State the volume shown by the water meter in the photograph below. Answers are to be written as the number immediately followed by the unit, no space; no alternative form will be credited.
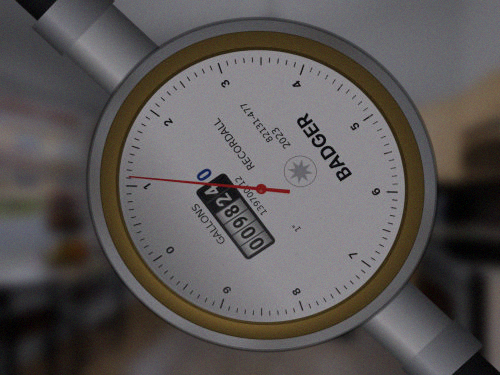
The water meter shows 98241.1gal
